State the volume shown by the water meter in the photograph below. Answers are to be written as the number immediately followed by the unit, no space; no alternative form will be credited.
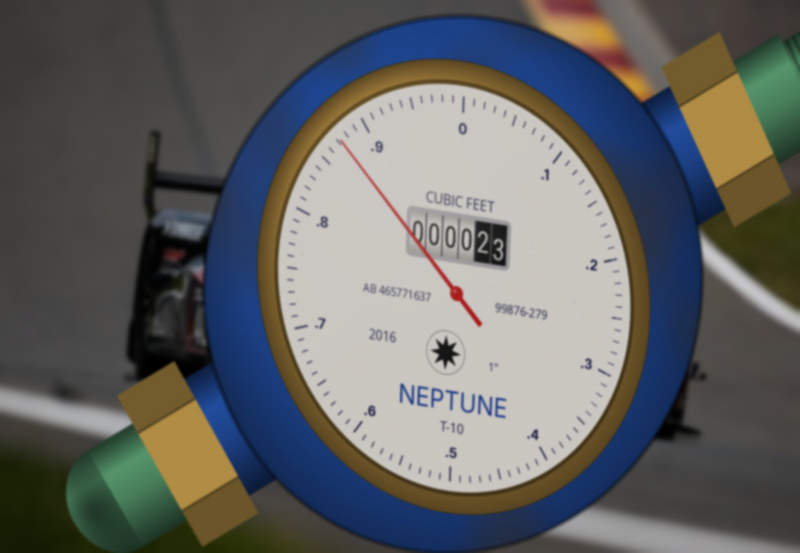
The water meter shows 22.87ft³
